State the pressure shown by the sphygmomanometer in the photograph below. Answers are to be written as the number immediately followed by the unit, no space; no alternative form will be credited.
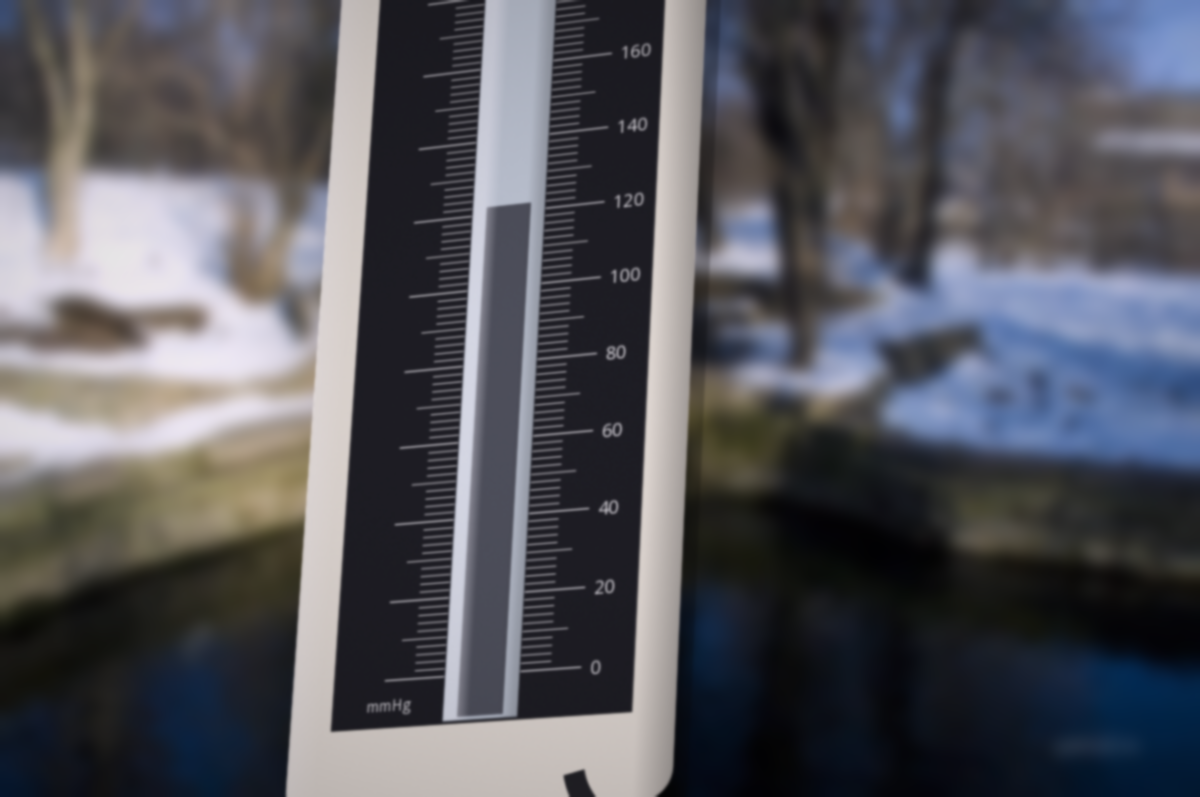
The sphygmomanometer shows 122mmHg
